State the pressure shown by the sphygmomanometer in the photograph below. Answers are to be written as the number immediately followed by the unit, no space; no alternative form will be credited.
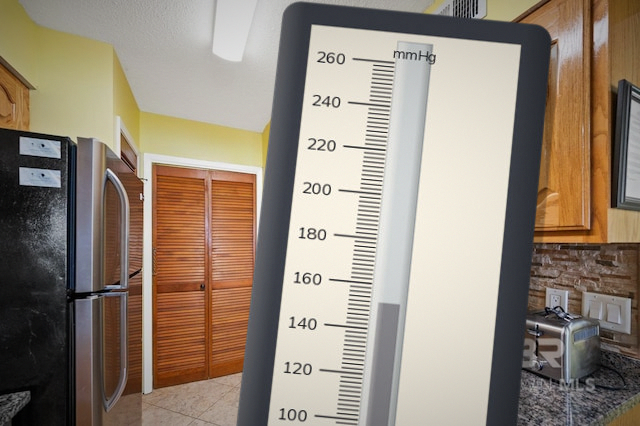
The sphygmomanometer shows 152mmHg
